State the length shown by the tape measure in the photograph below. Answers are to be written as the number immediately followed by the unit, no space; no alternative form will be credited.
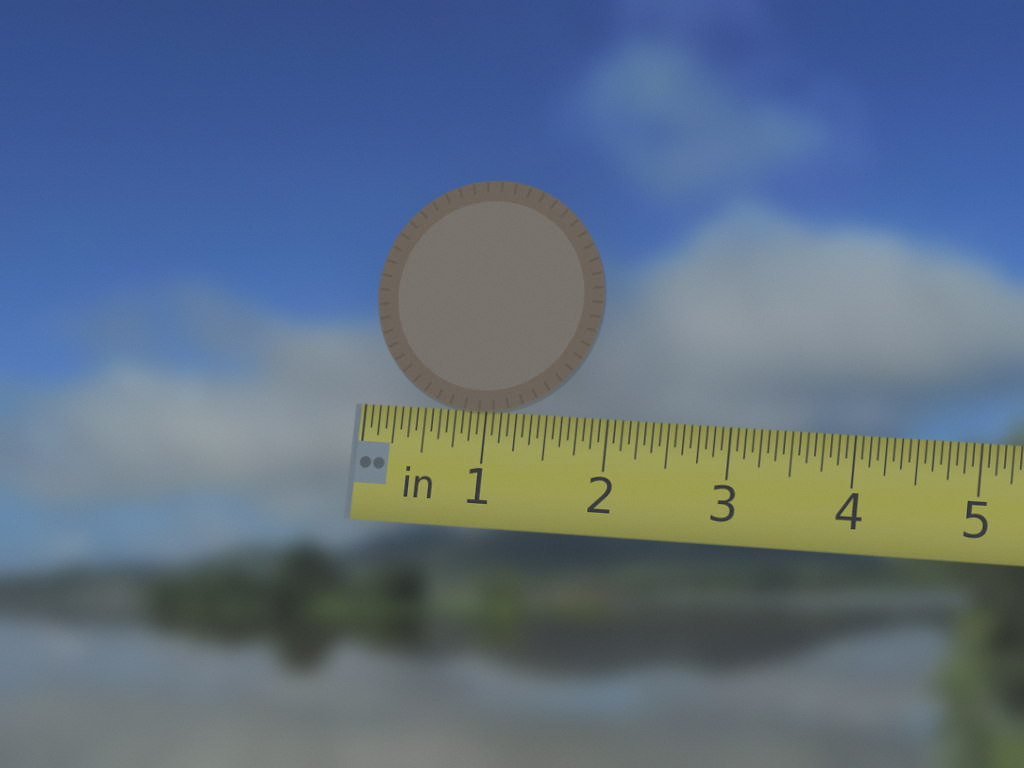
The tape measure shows 1.875in
